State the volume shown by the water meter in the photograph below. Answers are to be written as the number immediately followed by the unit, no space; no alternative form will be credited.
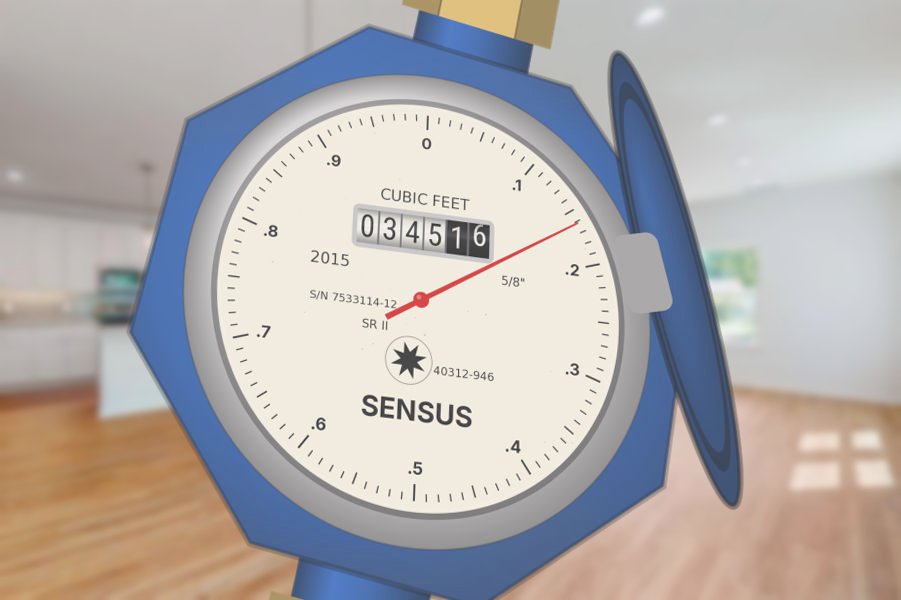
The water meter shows 34516.16ft³
